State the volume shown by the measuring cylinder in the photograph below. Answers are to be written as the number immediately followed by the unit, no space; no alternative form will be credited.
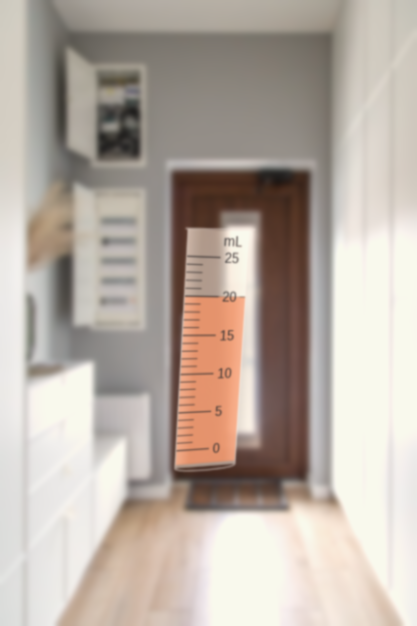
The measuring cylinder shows 20mL
